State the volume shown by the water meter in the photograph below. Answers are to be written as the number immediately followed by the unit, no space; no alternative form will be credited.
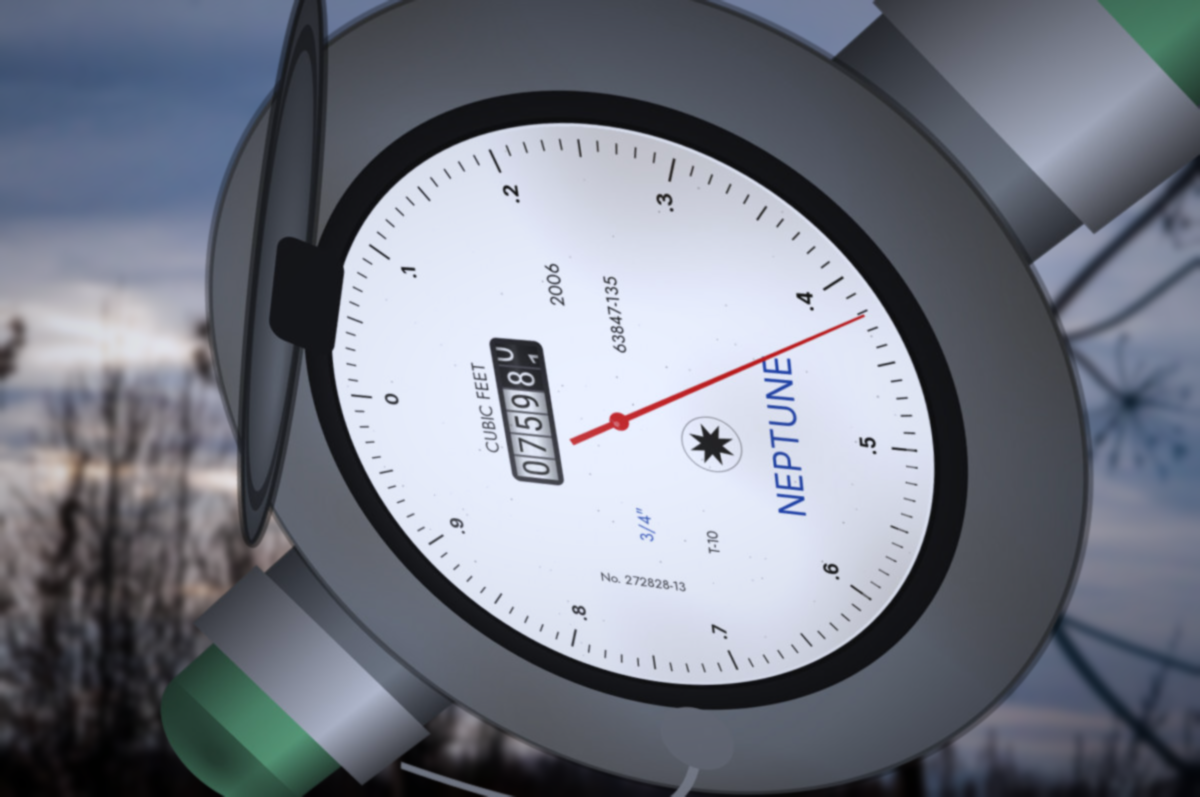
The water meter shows 75980.42ft³
